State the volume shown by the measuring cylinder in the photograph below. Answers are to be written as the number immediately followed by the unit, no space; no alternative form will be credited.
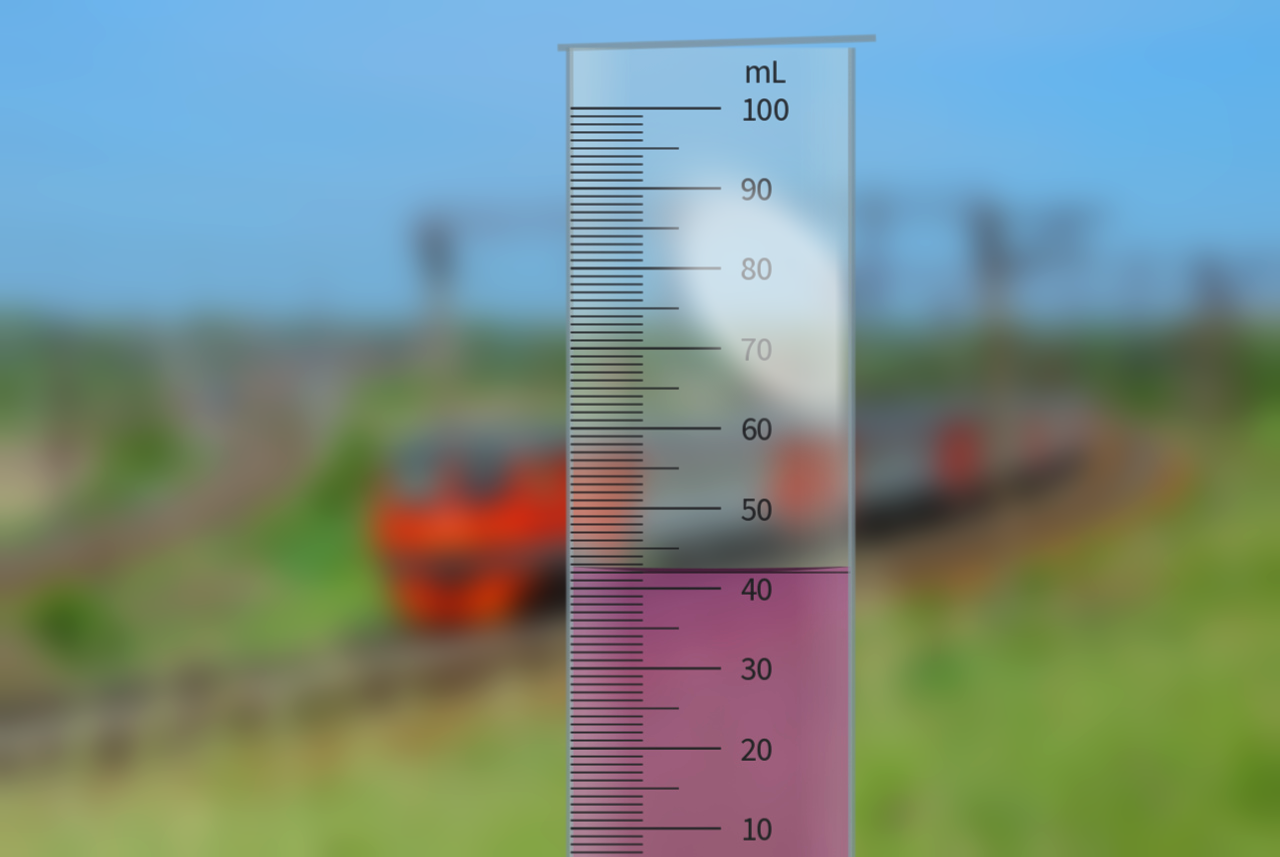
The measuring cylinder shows 42mL
